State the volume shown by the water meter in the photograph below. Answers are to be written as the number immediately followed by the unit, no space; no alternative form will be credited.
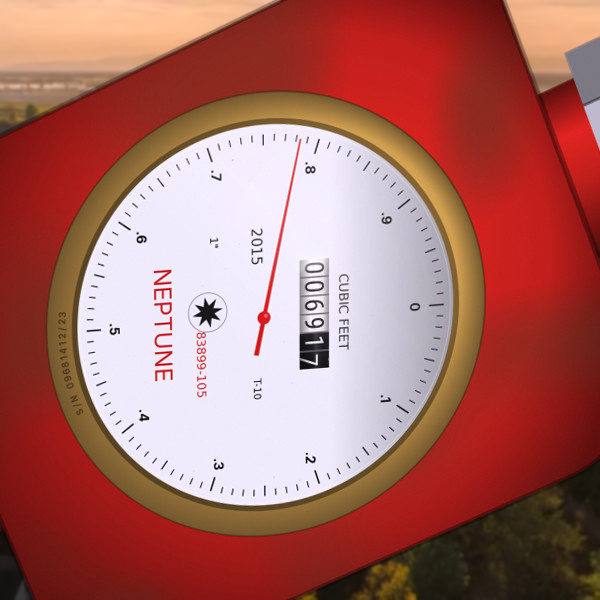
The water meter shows 6916.78ft³
